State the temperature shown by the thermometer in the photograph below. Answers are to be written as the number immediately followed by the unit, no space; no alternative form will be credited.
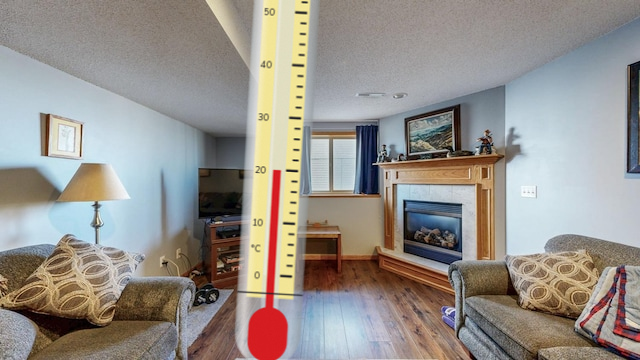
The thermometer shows 20°C
